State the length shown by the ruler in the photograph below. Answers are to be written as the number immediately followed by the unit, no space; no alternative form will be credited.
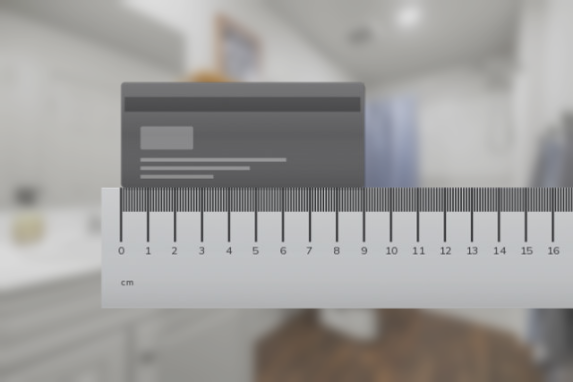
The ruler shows 9cm
